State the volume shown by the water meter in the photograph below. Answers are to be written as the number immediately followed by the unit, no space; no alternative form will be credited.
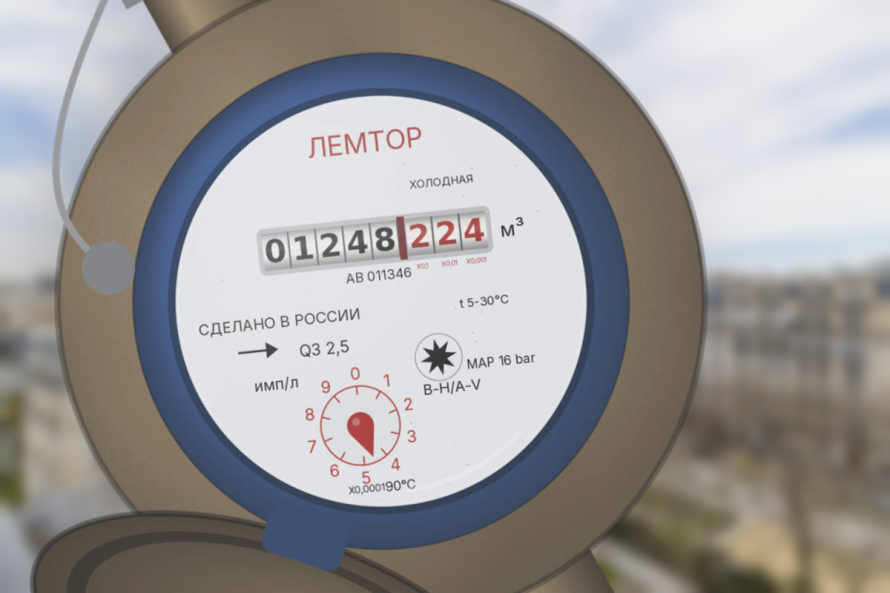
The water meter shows 1248.2244m³
